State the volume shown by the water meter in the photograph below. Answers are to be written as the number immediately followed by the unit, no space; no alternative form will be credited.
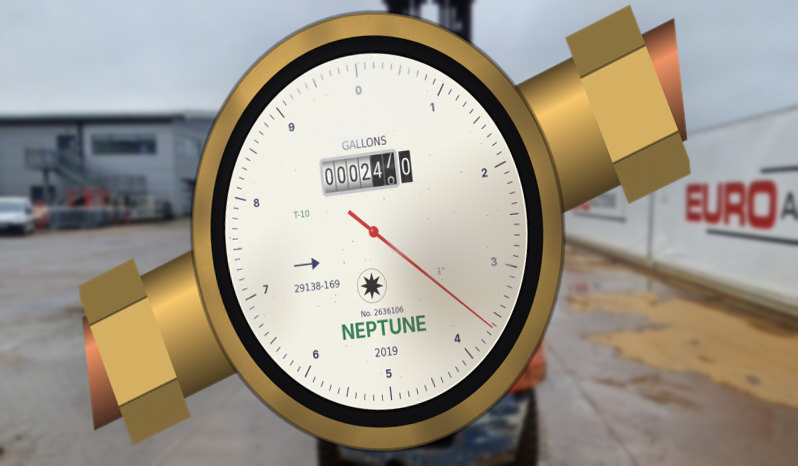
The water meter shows 2473.6gal
